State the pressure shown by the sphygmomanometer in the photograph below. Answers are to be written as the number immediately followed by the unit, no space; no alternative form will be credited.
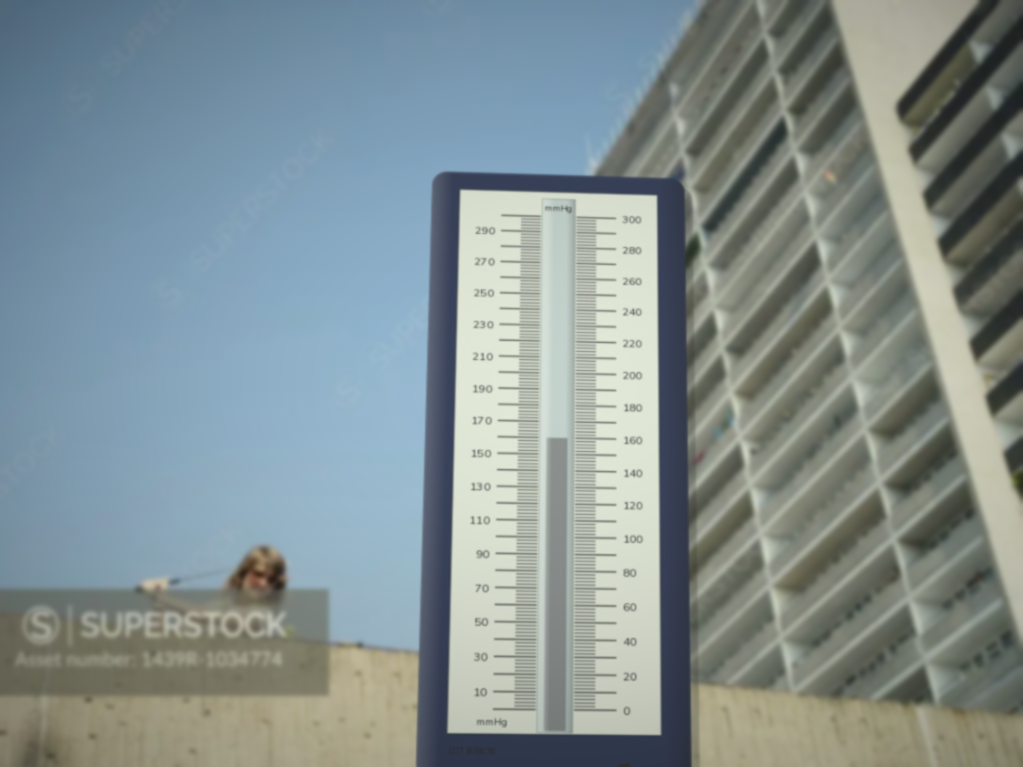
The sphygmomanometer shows 160mmHg
